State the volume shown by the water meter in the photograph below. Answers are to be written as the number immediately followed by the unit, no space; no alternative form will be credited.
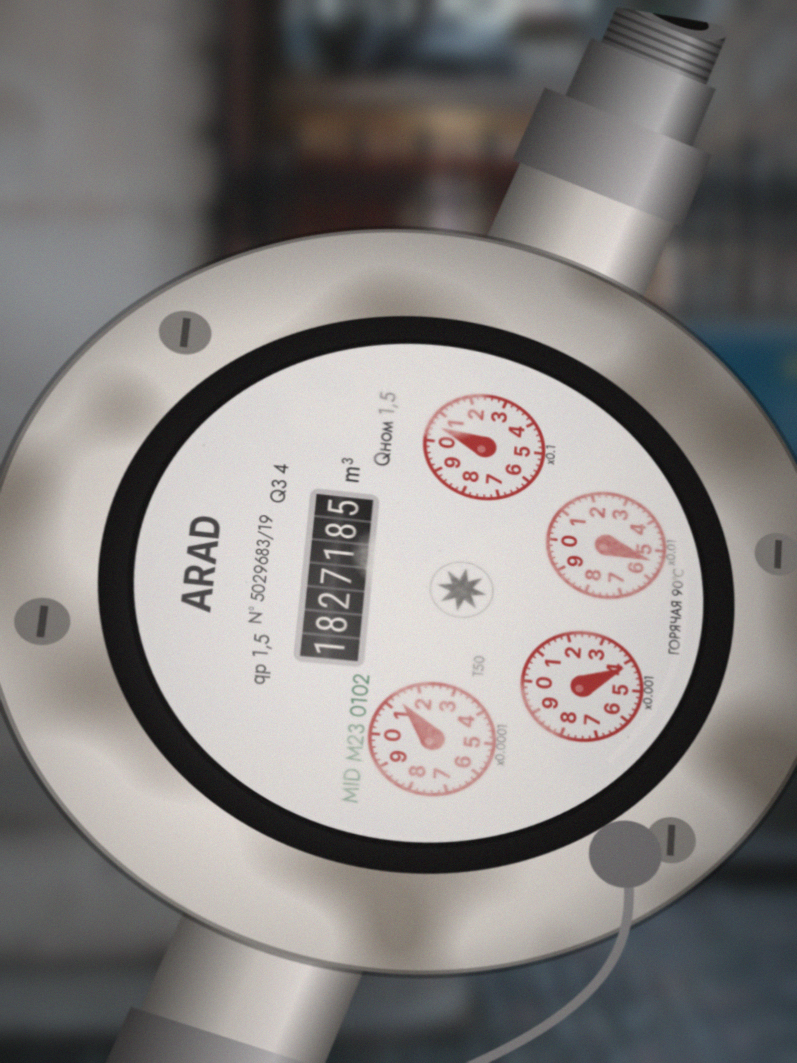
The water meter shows 1827185.0541m³
